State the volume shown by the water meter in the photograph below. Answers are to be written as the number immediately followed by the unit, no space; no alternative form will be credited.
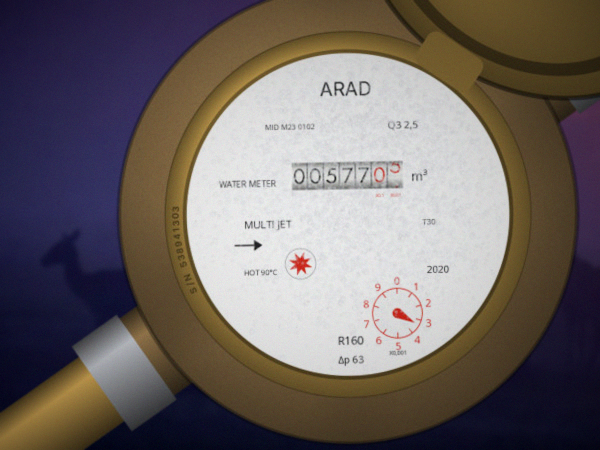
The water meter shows 577.053m³
